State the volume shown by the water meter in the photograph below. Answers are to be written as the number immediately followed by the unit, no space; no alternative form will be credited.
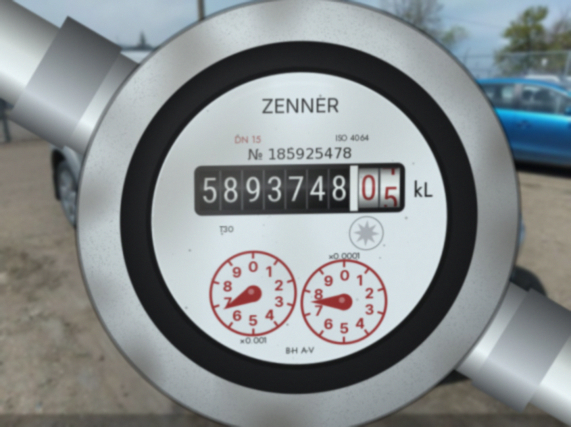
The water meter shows 5893748.0467kL
